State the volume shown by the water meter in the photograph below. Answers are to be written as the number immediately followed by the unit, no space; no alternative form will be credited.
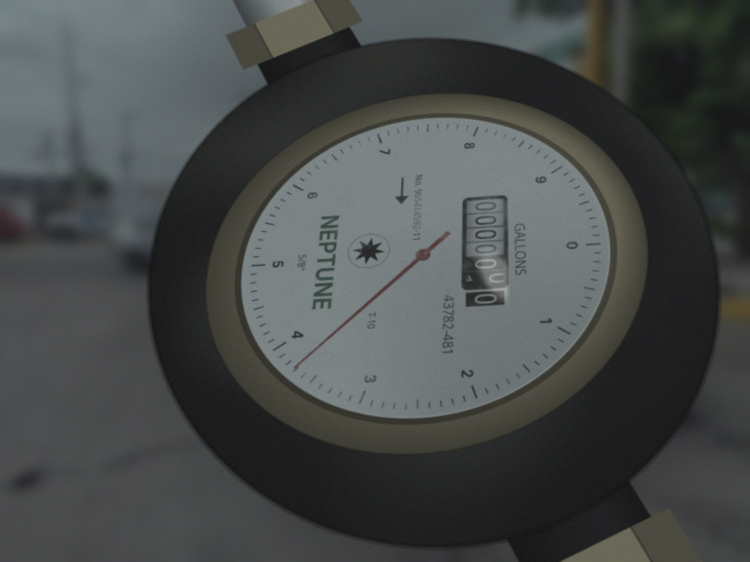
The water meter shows 3.7gal
